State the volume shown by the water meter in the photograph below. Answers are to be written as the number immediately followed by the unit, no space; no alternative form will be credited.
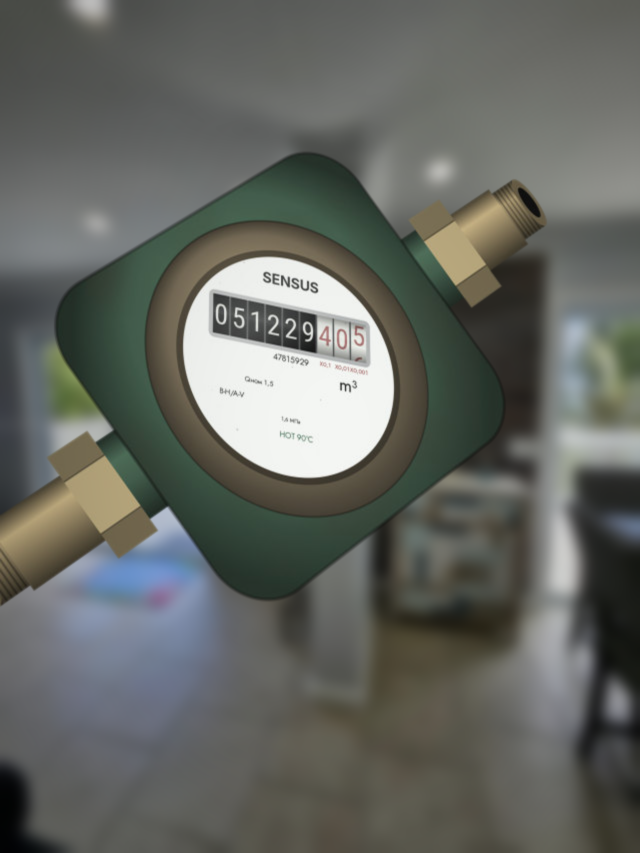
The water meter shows 51229.405m³
